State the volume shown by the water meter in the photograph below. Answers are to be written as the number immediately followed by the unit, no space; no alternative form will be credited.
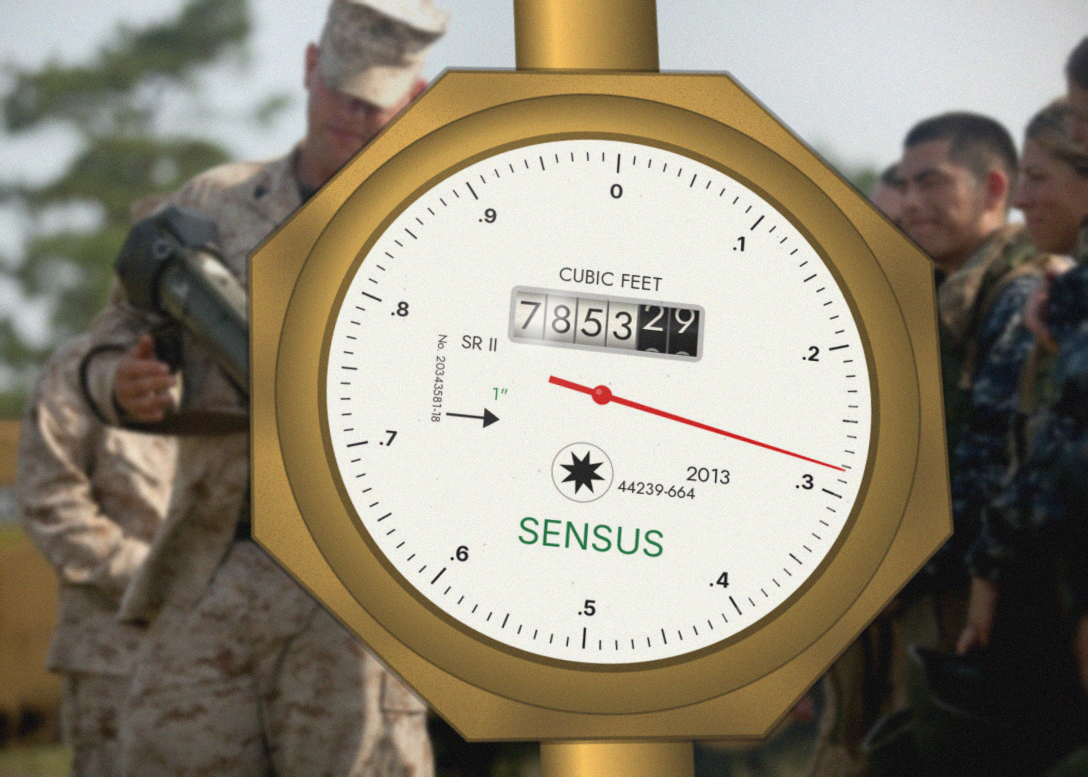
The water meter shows 785329.28ft³
